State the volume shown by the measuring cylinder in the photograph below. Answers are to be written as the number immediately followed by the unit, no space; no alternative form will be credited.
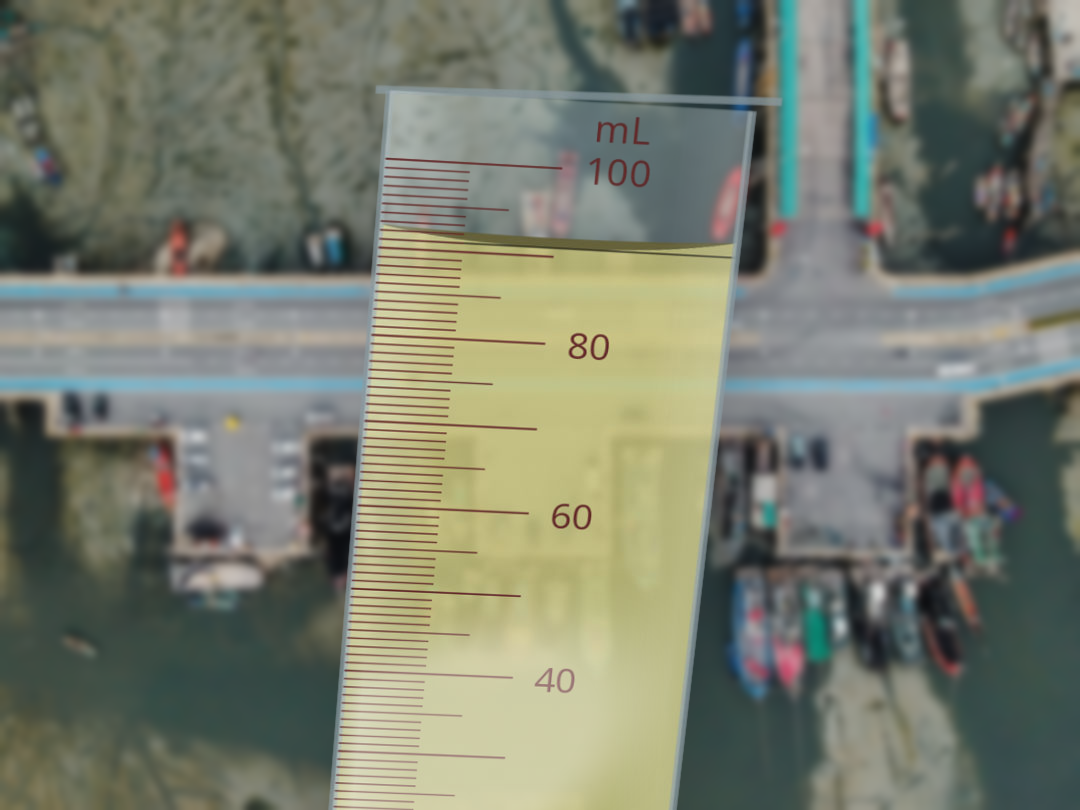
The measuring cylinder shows 91mL
